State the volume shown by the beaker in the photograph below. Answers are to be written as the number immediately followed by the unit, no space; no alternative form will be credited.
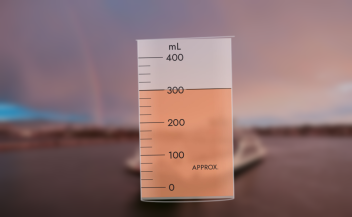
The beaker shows 300mL
